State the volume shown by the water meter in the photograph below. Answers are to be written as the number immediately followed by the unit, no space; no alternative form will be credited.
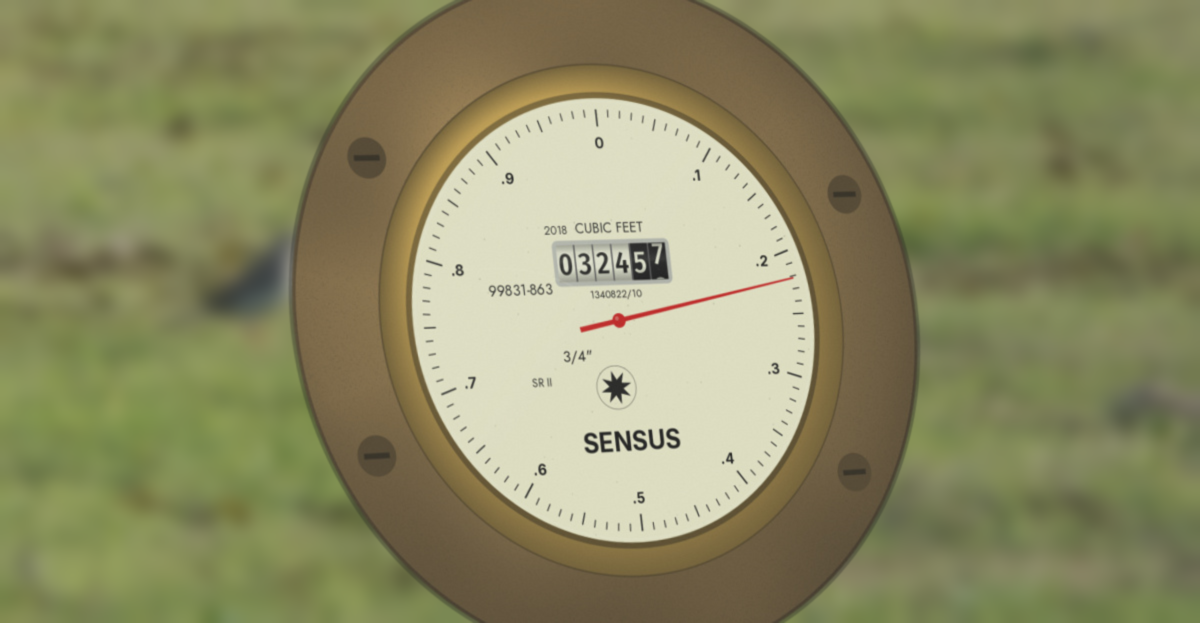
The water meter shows 32457.22ft³
